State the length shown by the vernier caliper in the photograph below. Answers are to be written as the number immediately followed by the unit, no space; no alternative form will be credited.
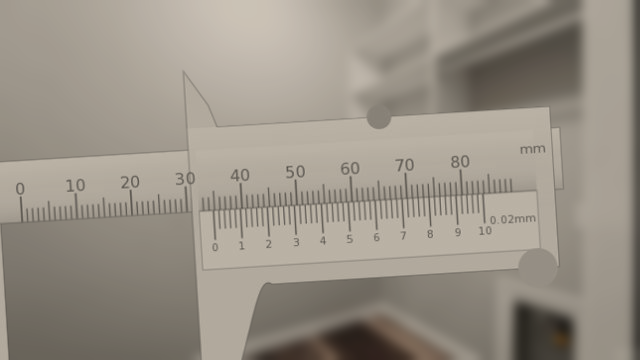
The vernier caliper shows 34.8mm
